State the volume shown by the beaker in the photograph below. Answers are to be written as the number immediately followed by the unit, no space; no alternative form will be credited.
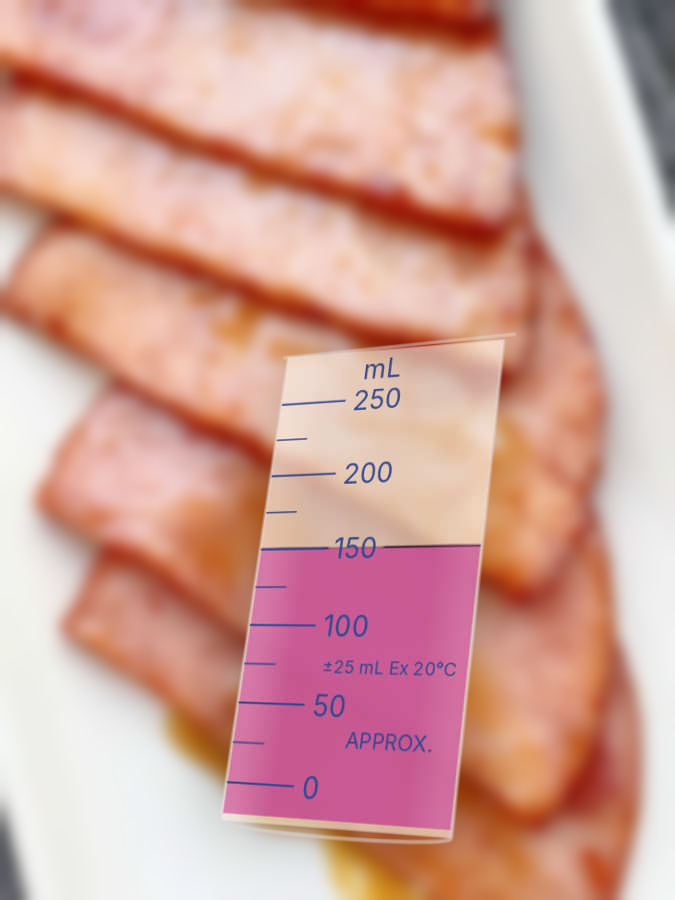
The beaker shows 150mL
